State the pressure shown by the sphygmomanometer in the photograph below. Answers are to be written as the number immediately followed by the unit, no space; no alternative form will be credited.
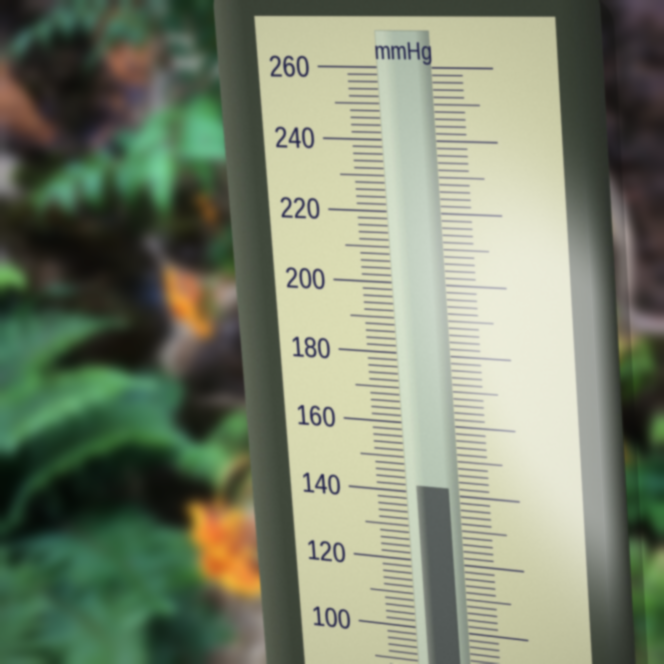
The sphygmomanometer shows 142mmHg
